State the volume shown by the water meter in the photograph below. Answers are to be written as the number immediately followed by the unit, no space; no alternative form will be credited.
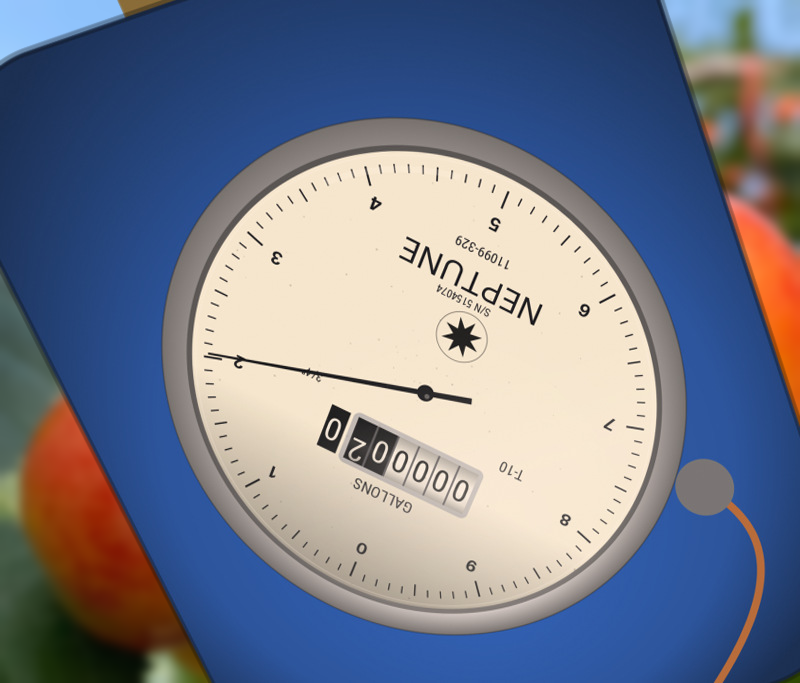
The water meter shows 22.0gal
